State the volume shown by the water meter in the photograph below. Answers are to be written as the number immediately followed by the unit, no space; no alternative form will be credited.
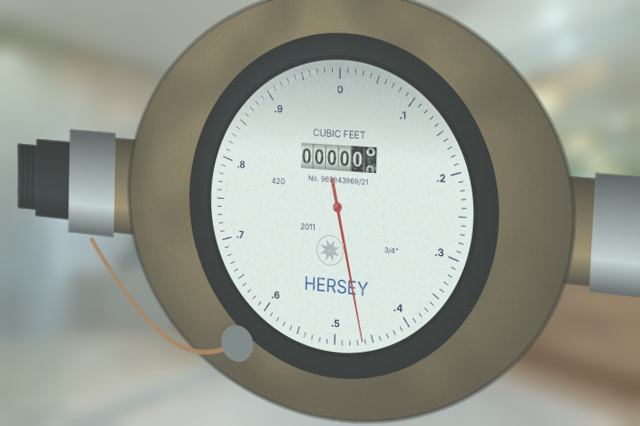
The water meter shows 8.46ft³
